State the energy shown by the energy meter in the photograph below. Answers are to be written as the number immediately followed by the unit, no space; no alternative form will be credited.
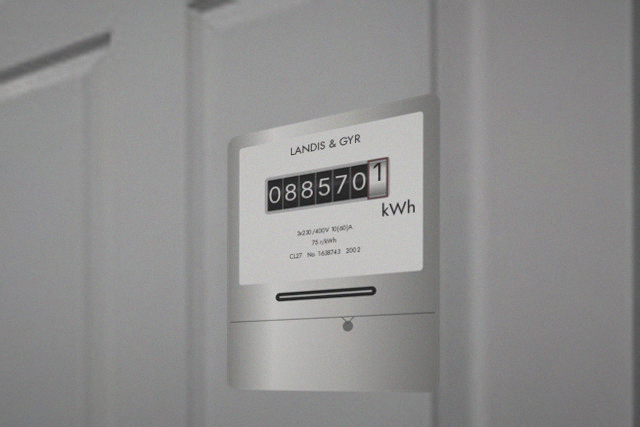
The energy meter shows 88570.1kWh
